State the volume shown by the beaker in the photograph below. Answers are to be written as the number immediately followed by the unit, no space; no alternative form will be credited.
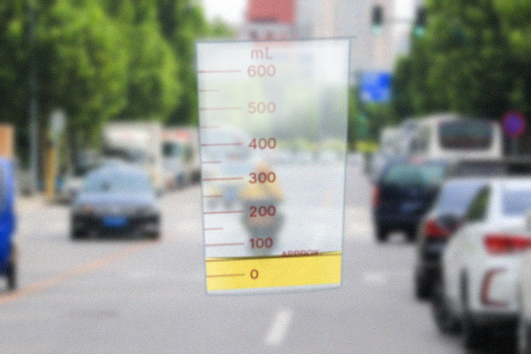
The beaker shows 50mL
